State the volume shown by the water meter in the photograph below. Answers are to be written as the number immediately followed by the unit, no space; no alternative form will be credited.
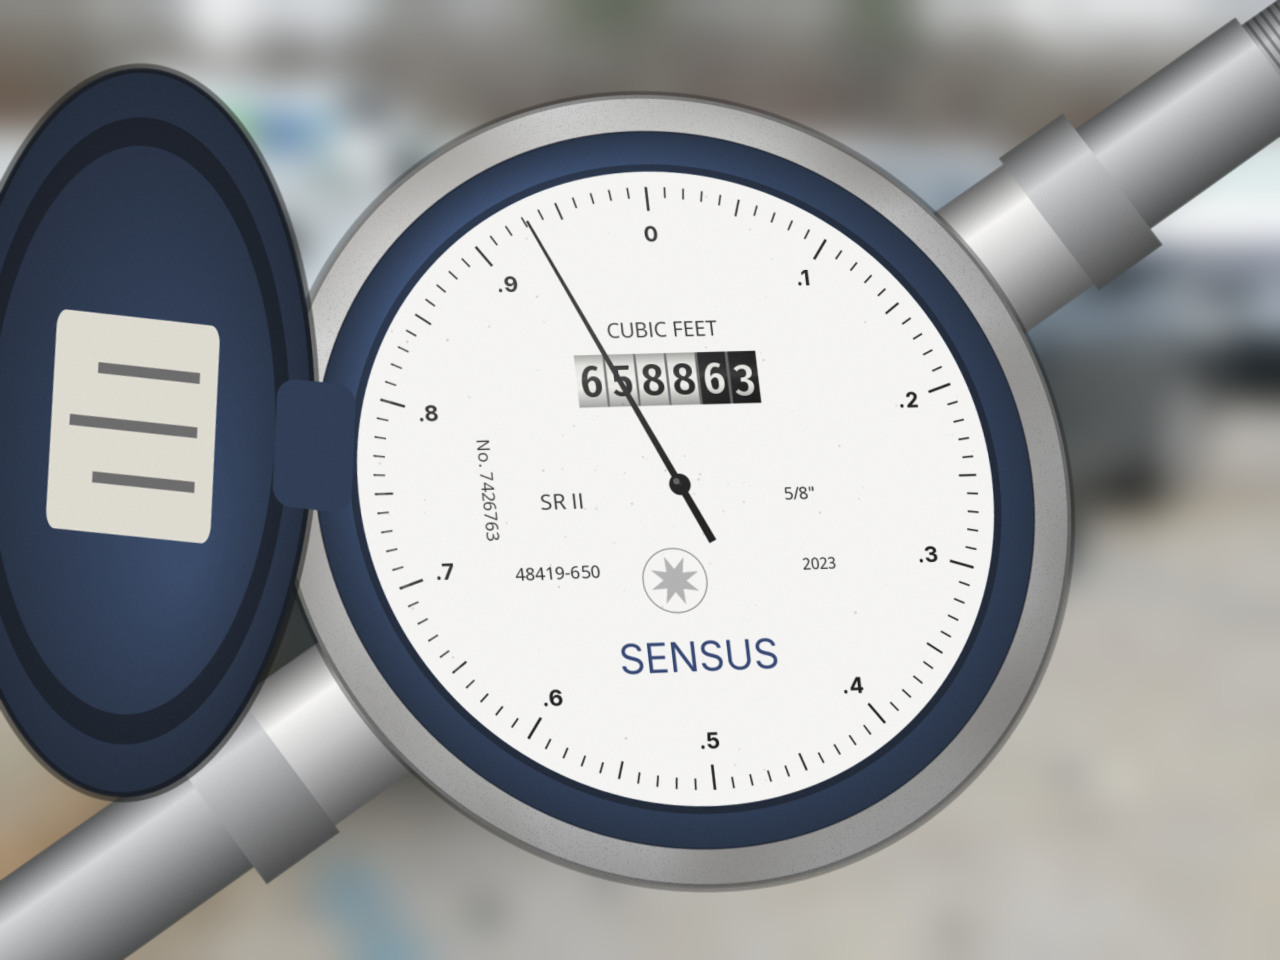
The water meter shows 658862.93ft³
